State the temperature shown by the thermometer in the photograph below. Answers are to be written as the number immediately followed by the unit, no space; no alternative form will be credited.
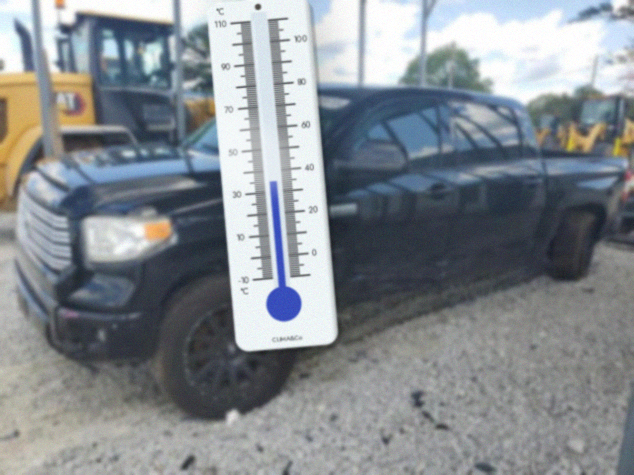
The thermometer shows 35°C
